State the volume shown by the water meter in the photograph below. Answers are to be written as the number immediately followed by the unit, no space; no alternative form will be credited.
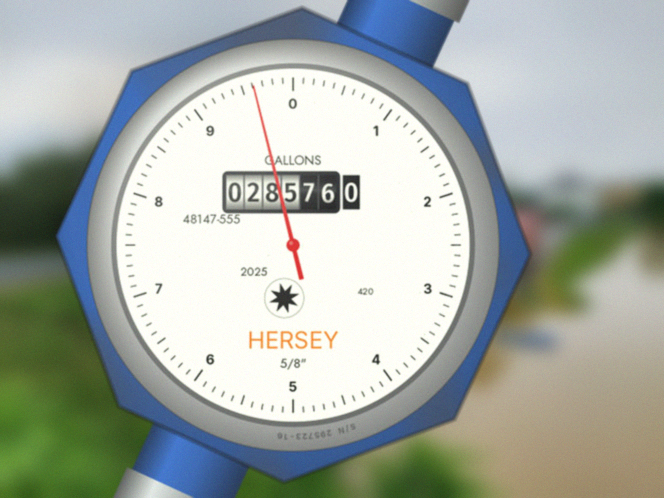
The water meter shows 285759.6gal
